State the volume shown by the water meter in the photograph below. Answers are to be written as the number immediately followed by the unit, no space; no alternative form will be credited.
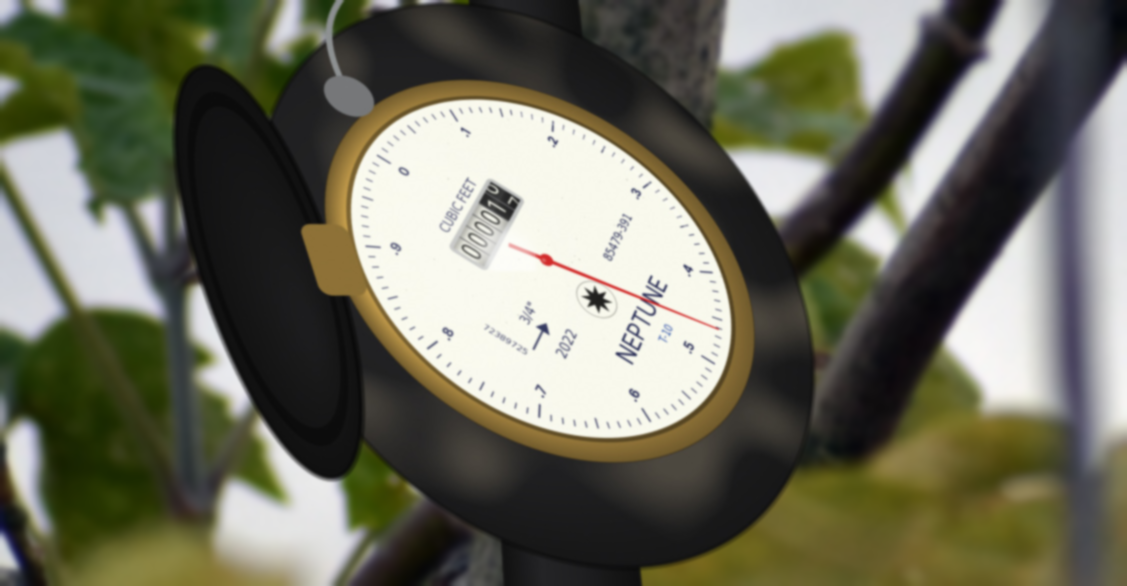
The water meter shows 16.46ft³
